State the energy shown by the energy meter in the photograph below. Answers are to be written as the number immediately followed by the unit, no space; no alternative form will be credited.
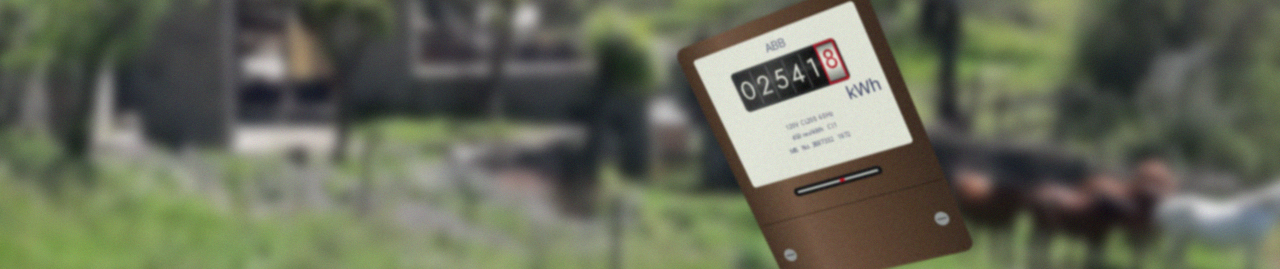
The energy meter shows 2541.8kWh
